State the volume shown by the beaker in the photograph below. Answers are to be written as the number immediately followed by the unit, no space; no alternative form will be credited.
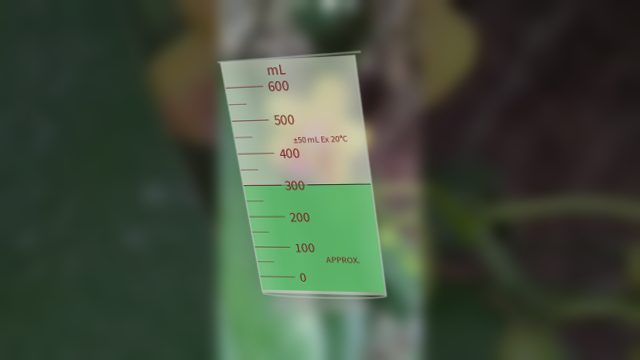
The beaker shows 300mL
